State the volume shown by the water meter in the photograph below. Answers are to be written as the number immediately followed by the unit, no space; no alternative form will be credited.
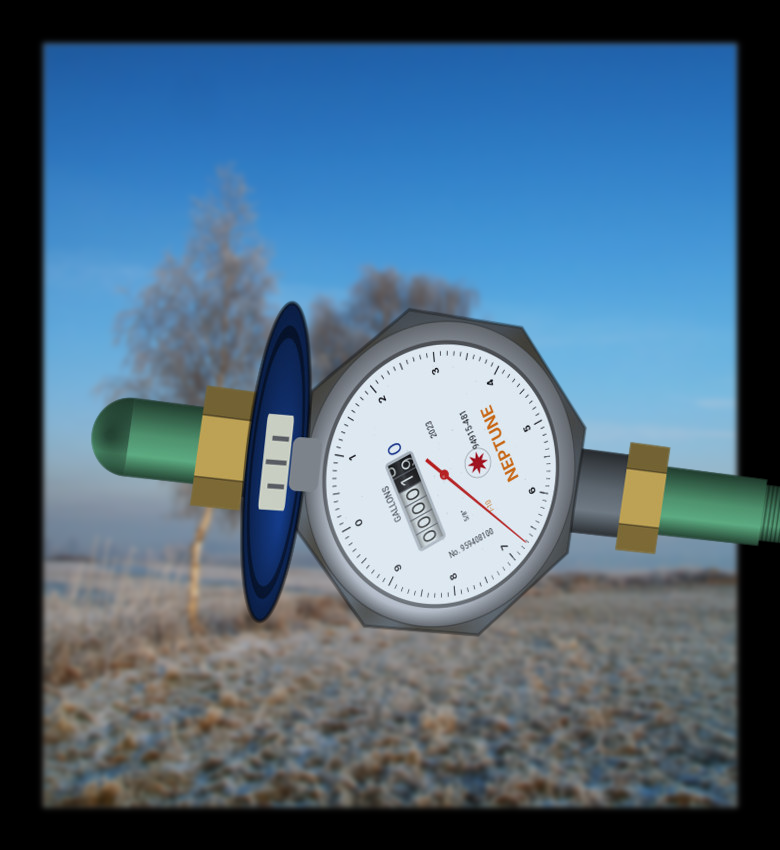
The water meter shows 186.7gal
